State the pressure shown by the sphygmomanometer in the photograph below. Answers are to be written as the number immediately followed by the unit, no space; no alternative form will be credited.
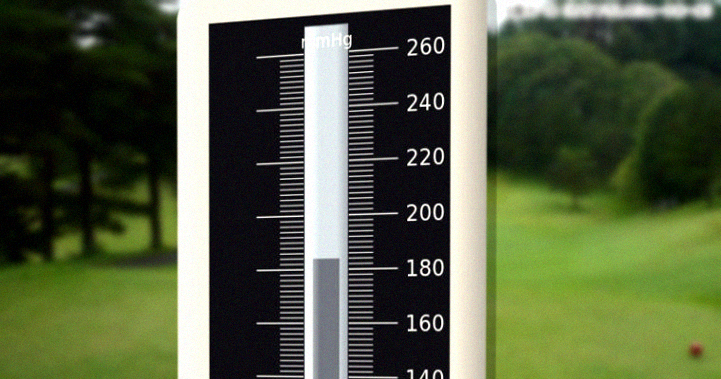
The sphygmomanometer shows 184mmHg
